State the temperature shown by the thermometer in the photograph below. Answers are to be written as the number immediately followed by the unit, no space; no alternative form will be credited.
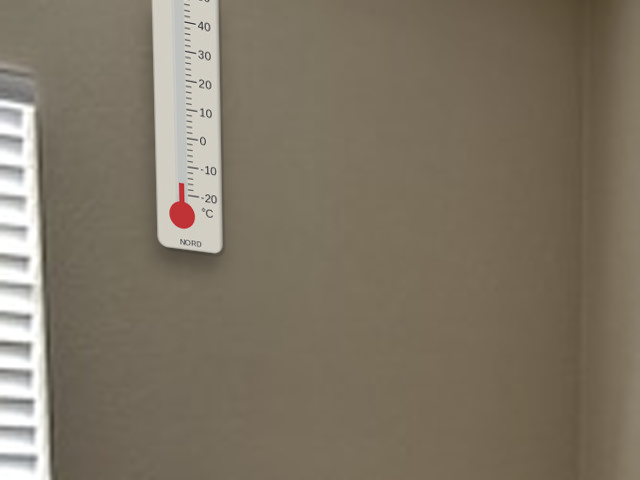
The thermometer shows -16°C
